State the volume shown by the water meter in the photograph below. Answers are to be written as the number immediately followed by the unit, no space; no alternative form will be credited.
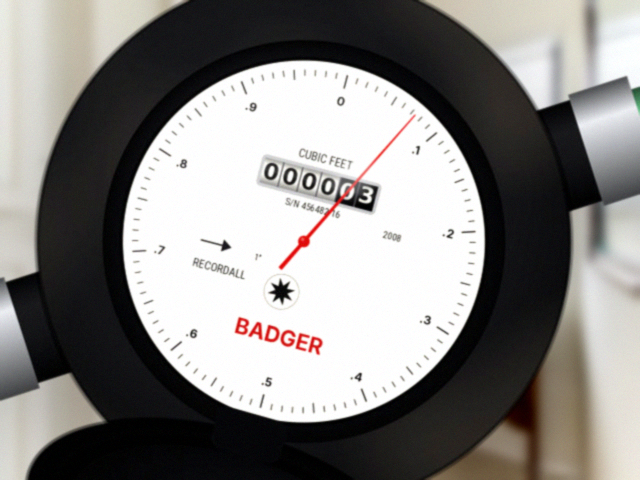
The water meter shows 3.07ft³
